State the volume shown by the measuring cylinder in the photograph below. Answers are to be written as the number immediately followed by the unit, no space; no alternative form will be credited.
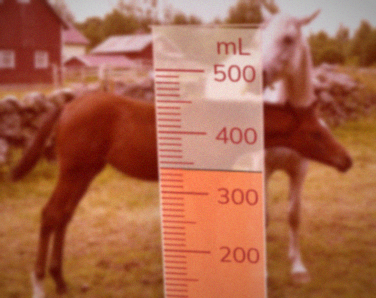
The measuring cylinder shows 340mL
